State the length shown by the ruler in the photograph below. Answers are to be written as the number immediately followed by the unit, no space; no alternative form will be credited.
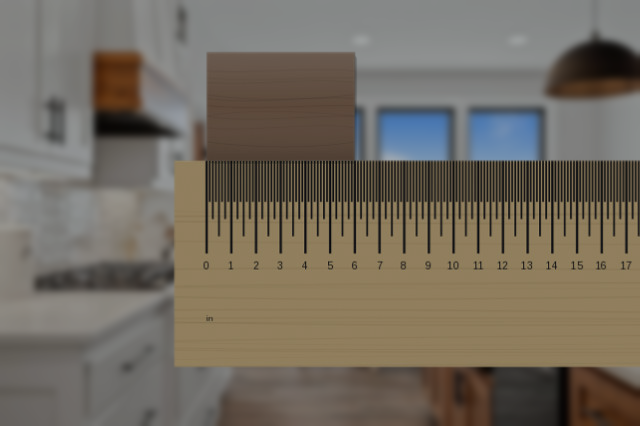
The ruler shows 6in
